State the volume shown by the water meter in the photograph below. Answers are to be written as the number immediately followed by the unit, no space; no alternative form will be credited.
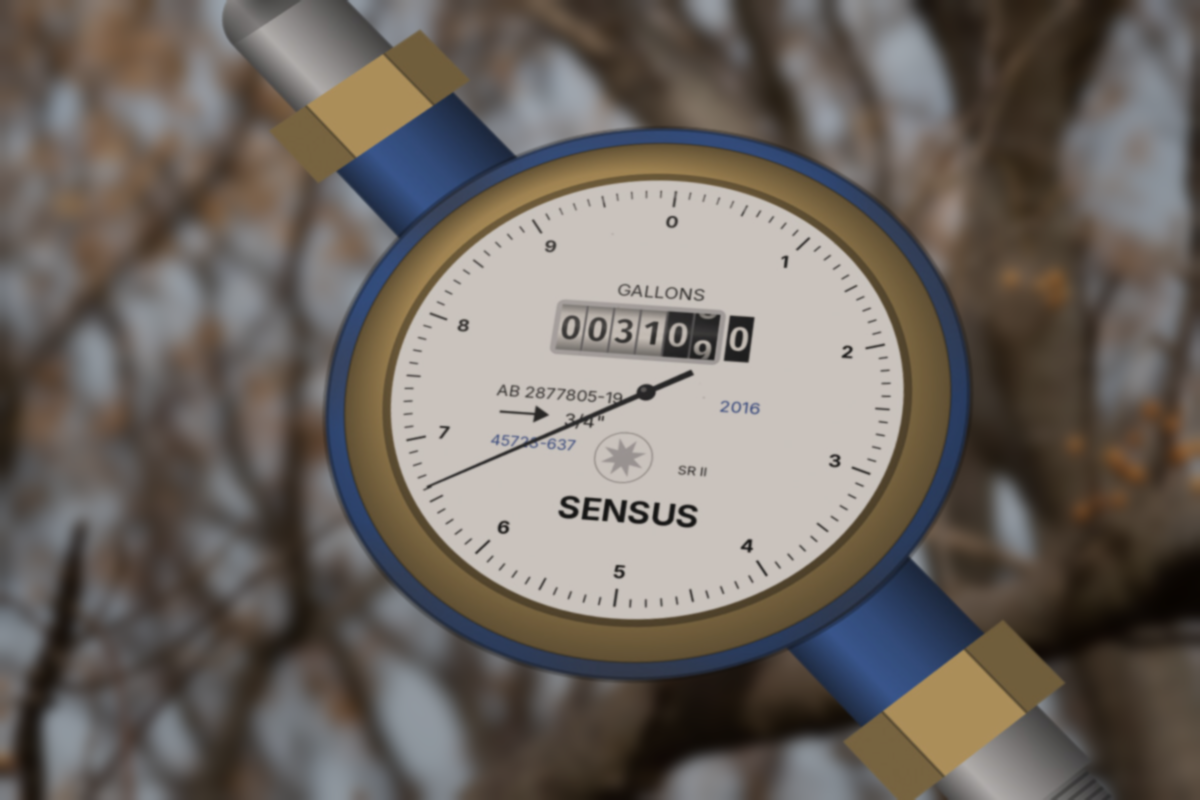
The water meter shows 31086.6gal
